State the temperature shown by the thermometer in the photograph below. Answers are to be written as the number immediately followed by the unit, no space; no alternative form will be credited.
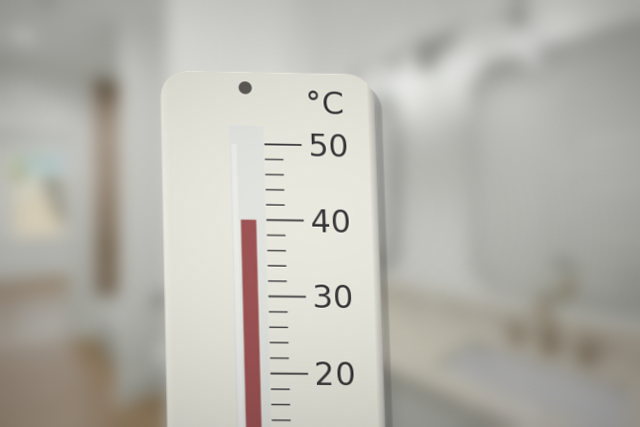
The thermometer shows 40°C
